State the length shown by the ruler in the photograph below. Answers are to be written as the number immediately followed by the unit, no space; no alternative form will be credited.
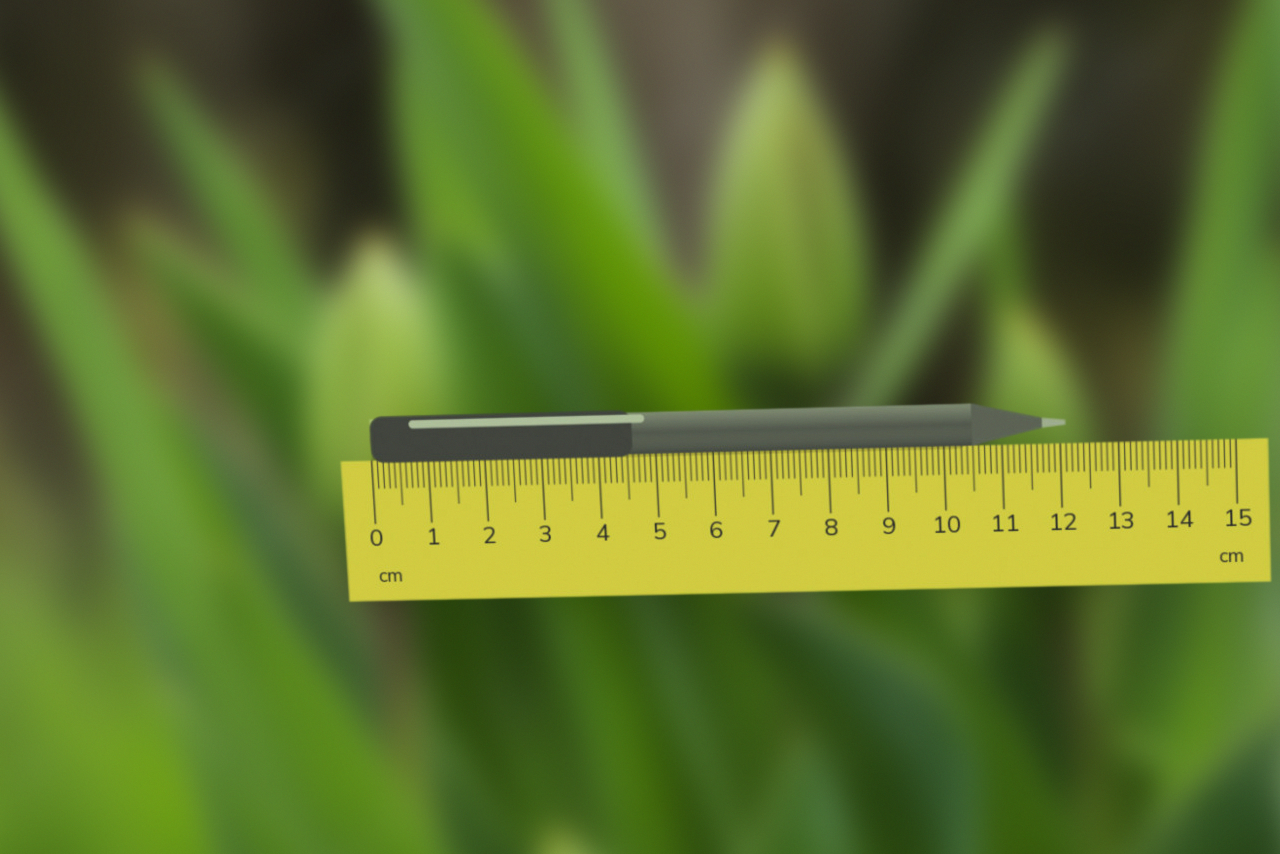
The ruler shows 12.1cm
